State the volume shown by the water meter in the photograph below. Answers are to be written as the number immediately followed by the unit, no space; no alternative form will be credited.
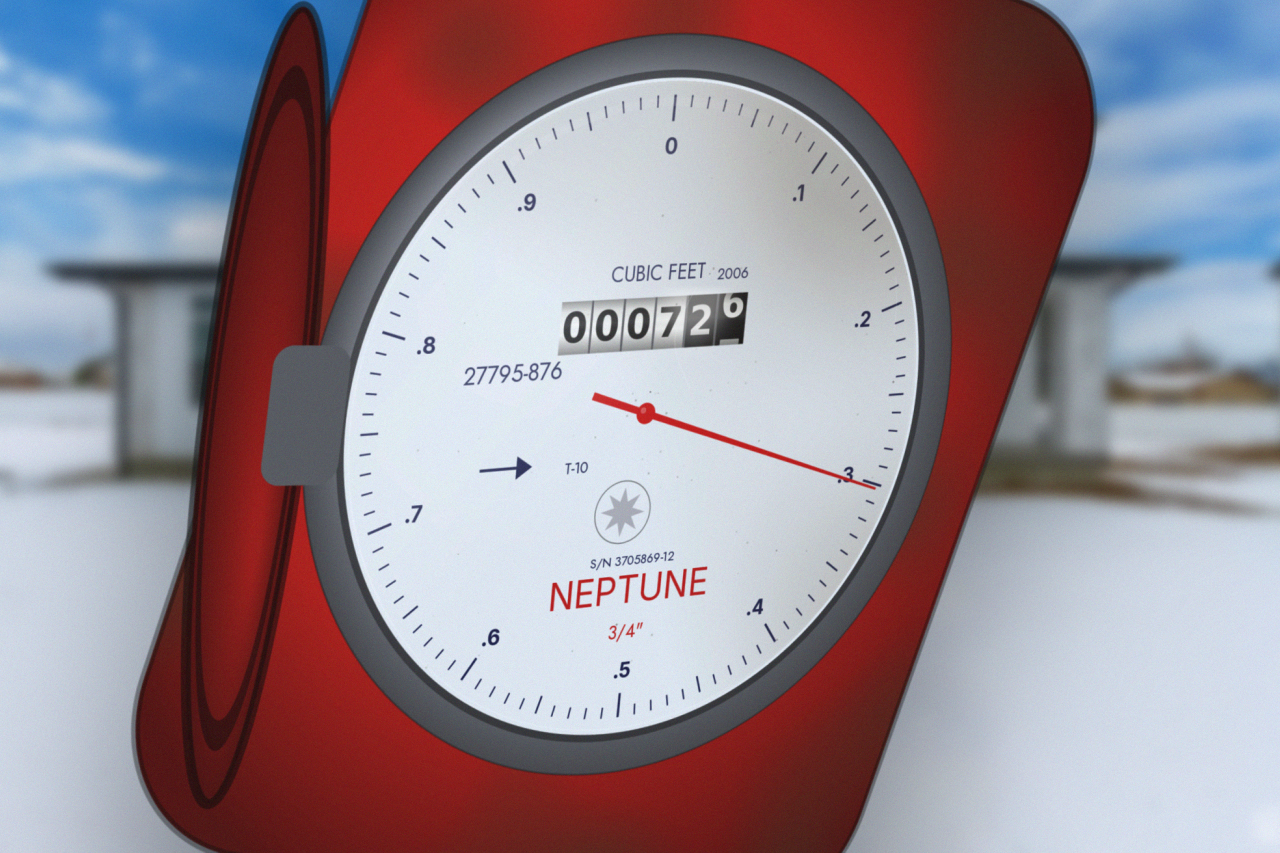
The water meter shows 726.30ft³
